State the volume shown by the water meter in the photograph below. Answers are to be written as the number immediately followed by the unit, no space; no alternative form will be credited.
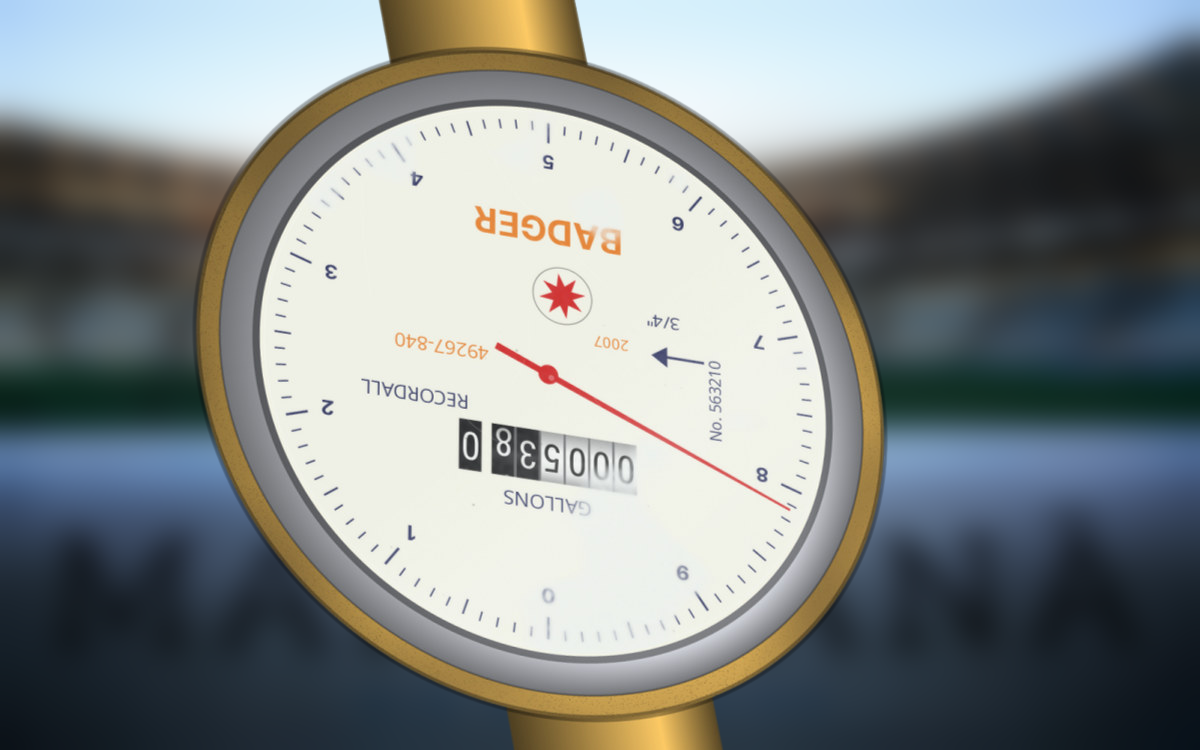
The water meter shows 5378.1gal
